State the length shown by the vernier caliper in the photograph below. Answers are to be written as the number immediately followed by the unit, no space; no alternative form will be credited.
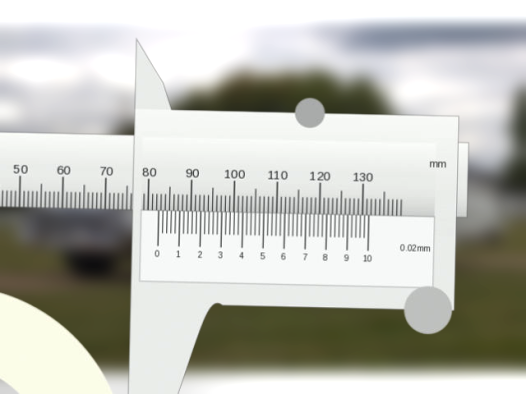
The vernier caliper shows 82.5mm
